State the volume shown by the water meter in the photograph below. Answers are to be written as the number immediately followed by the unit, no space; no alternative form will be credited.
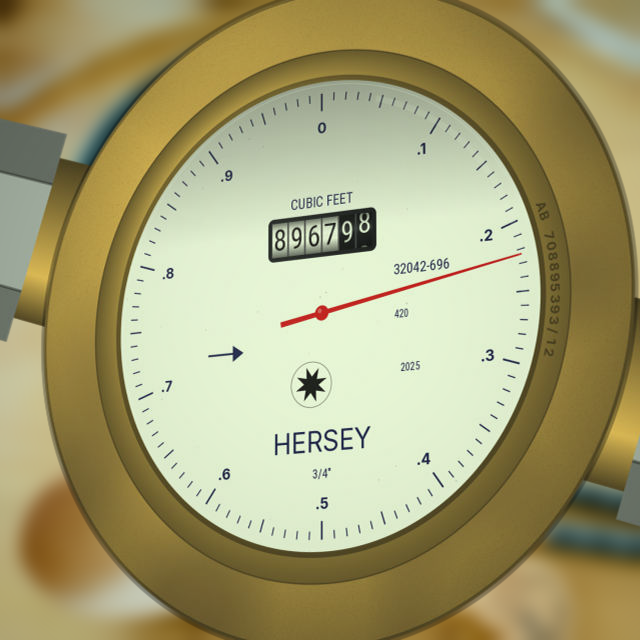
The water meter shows 896798.22ft³
